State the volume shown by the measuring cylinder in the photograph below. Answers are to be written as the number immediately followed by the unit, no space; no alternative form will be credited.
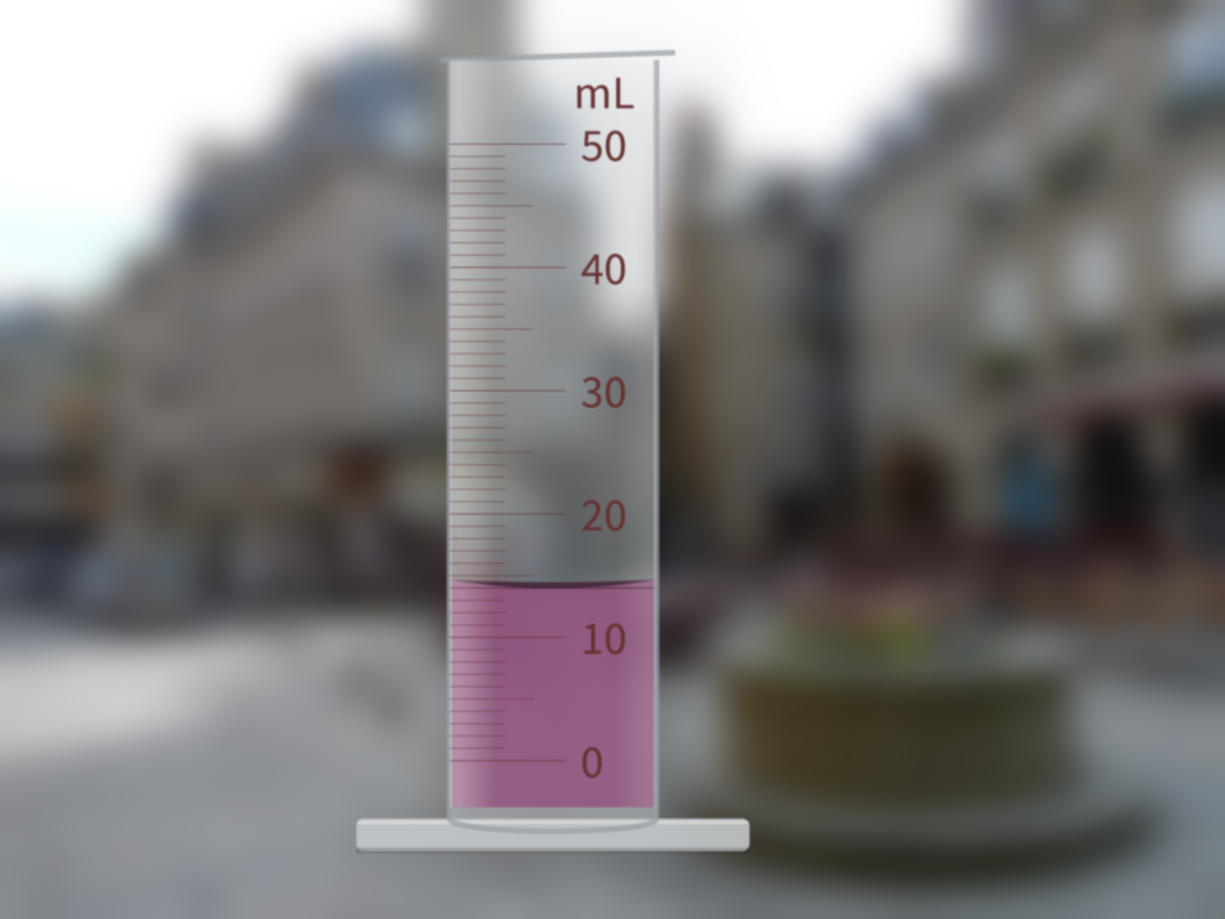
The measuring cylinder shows 14mL
